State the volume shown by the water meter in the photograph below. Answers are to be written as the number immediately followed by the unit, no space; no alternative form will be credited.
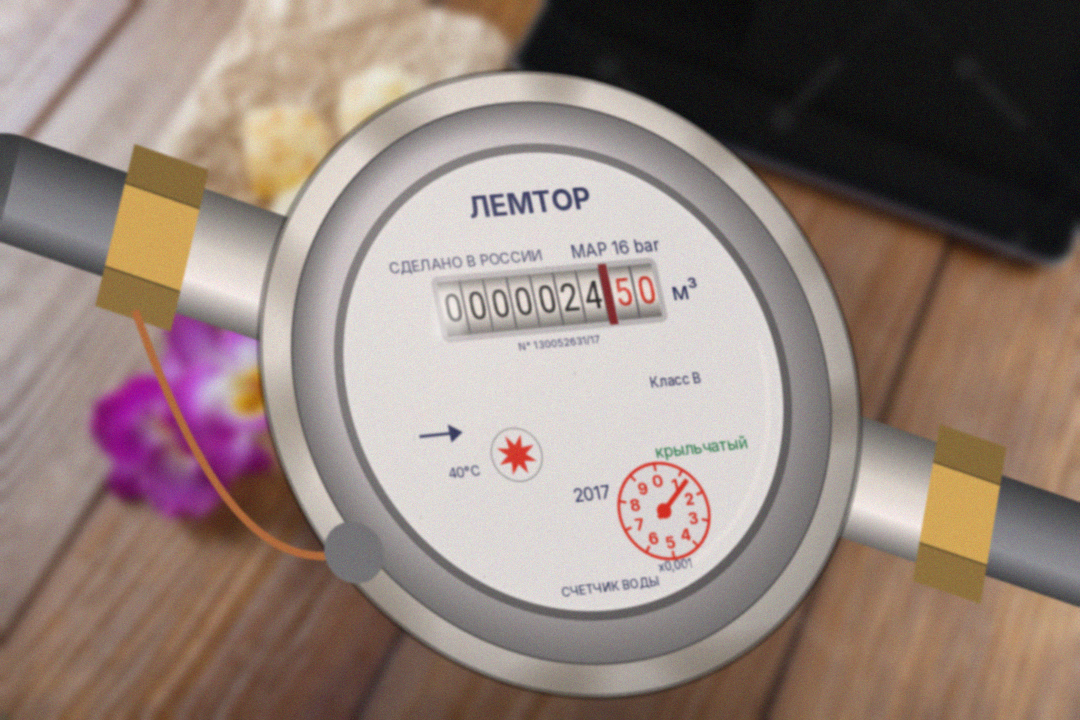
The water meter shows 24.501m³
